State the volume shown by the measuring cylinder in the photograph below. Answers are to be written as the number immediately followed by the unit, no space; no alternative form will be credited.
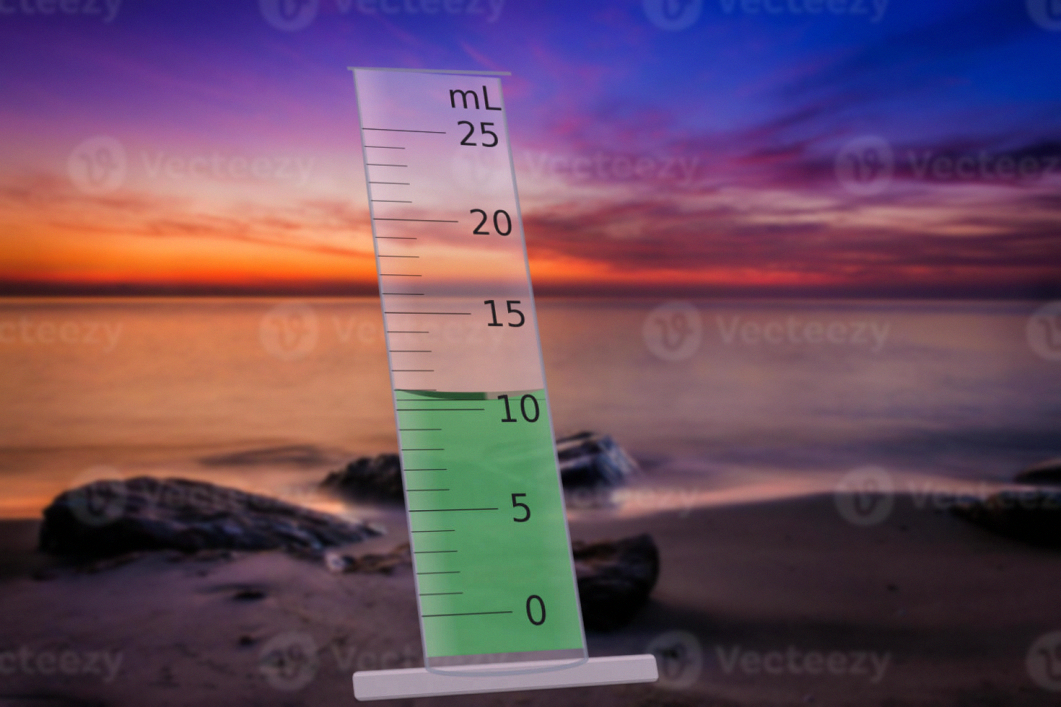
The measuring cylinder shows 10.5mL
